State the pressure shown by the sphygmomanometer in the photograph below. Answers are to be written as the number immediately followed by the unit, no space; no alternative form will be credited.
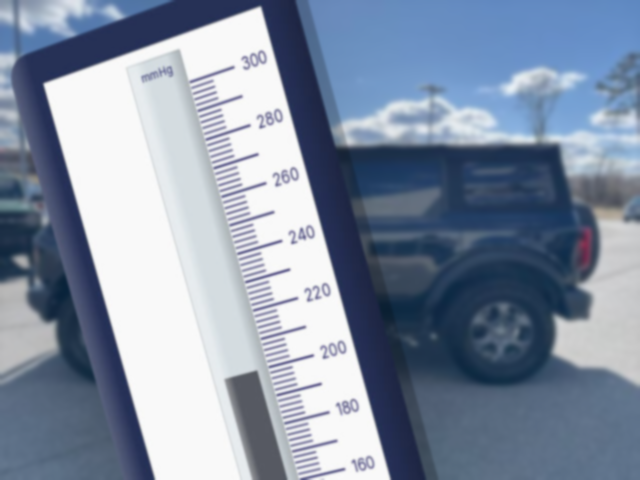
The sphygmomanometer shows 200mmHg
